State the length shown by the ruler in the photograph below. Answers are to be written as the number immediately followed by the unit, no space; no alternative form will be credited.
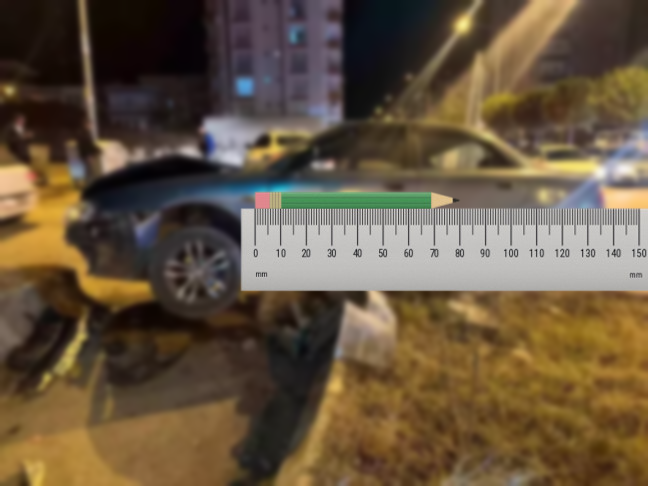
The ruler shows 80mm
